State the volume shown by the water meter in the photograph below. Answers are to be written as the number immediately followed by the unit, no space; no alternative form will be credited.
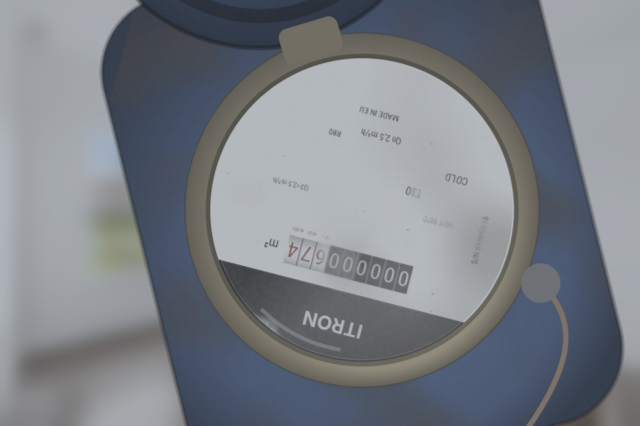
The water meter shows 0.674m³
